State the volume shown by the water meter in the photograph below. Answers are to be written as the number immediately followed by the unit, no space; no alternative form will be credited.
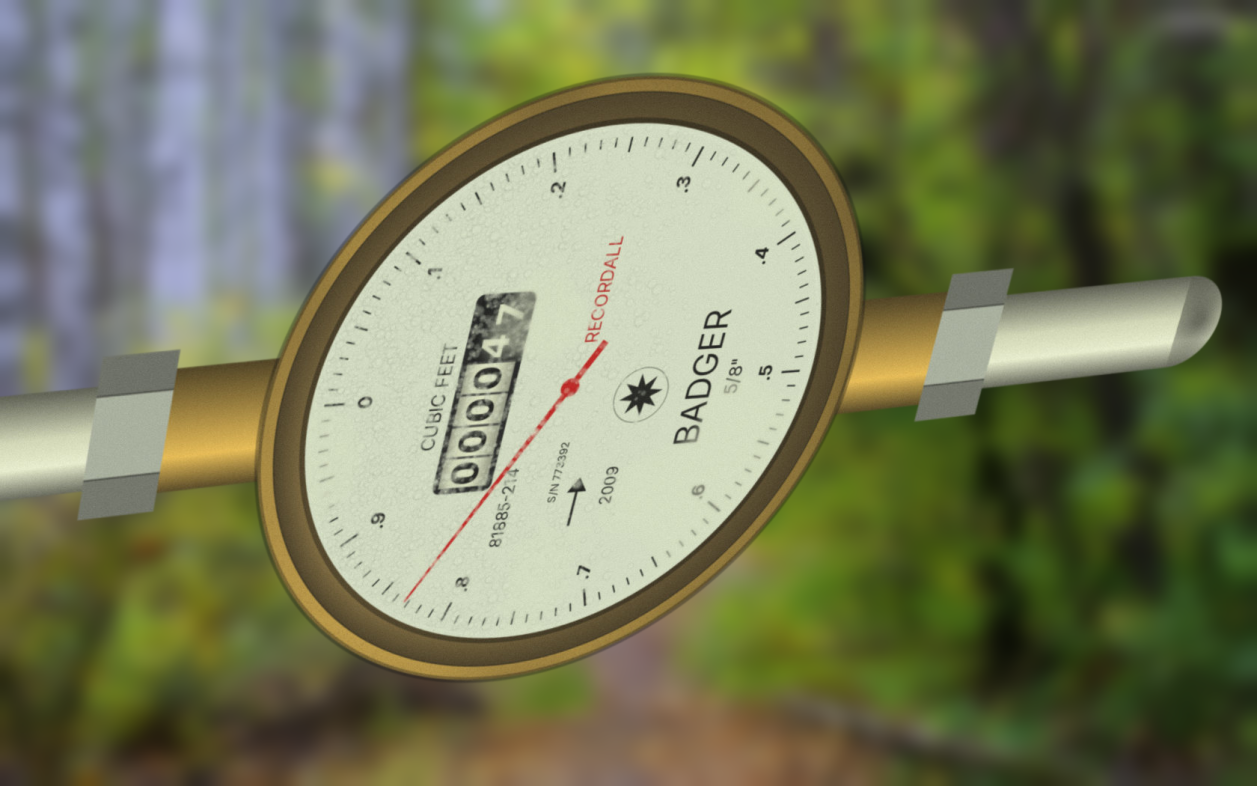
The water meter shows 46.83ft³
